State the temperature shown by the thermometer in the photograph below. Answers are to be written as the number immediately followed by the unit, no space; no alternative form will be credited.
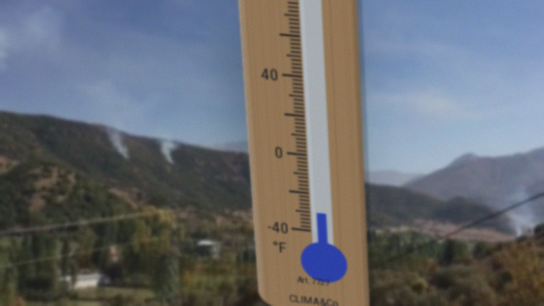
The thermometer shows -30°F
